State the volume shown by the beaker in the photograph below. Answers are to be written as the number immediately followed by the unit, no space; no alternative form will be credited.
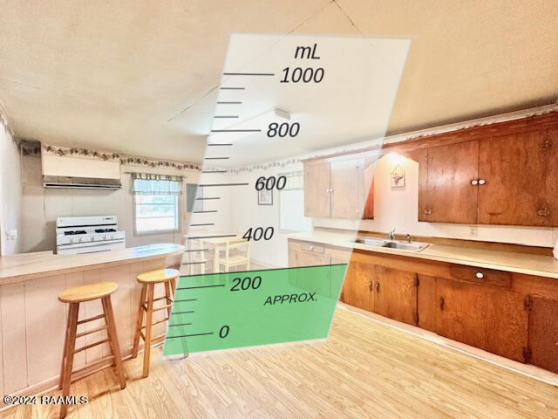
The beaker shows 250mL
